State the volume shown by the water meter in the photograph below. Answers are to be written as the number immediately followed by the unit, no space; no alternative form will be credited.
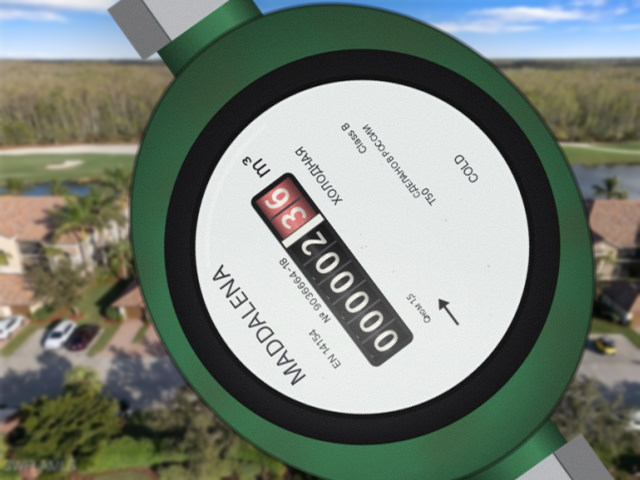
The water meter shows 2.36m³
